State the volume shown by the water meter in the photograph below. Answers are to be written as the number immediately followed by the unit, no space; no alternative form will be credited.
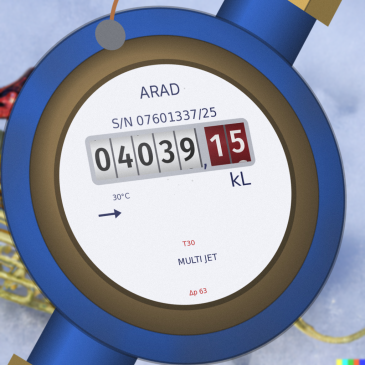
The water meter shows 4039.15kL
